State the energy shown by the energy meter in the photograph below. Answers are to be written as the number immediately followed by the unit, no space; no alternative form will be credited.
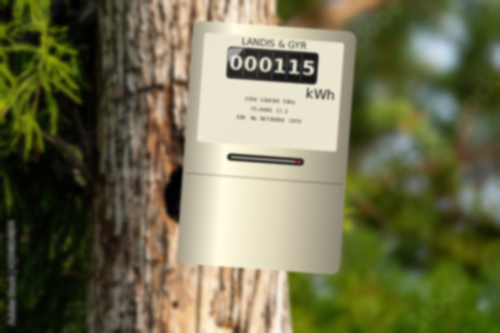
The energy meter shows 115kWh
